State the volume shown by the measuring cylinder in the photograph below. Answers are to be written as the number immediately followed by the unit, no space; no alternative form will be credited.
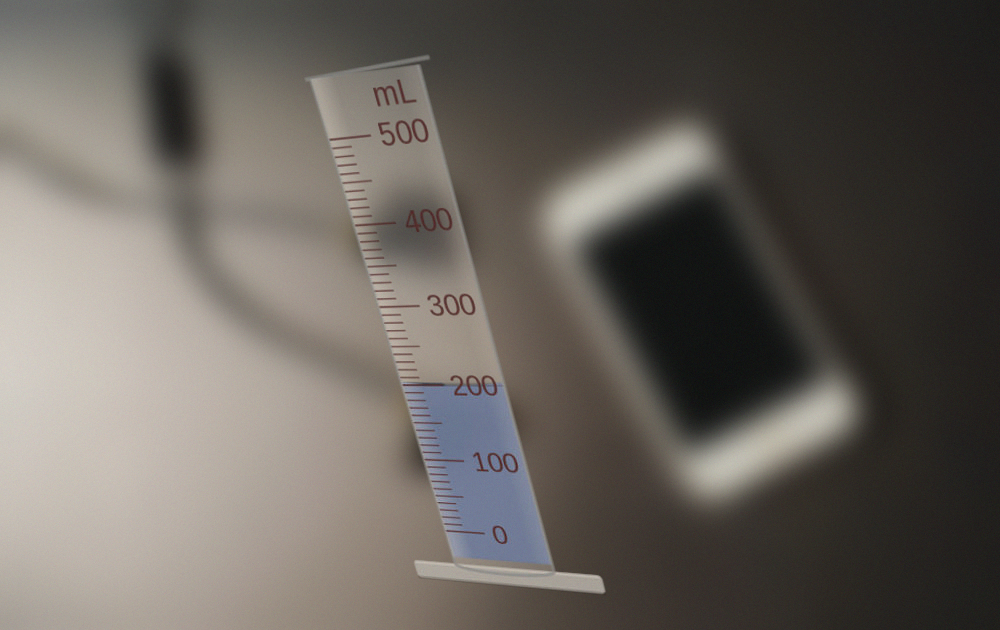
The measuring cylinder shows 200mL
